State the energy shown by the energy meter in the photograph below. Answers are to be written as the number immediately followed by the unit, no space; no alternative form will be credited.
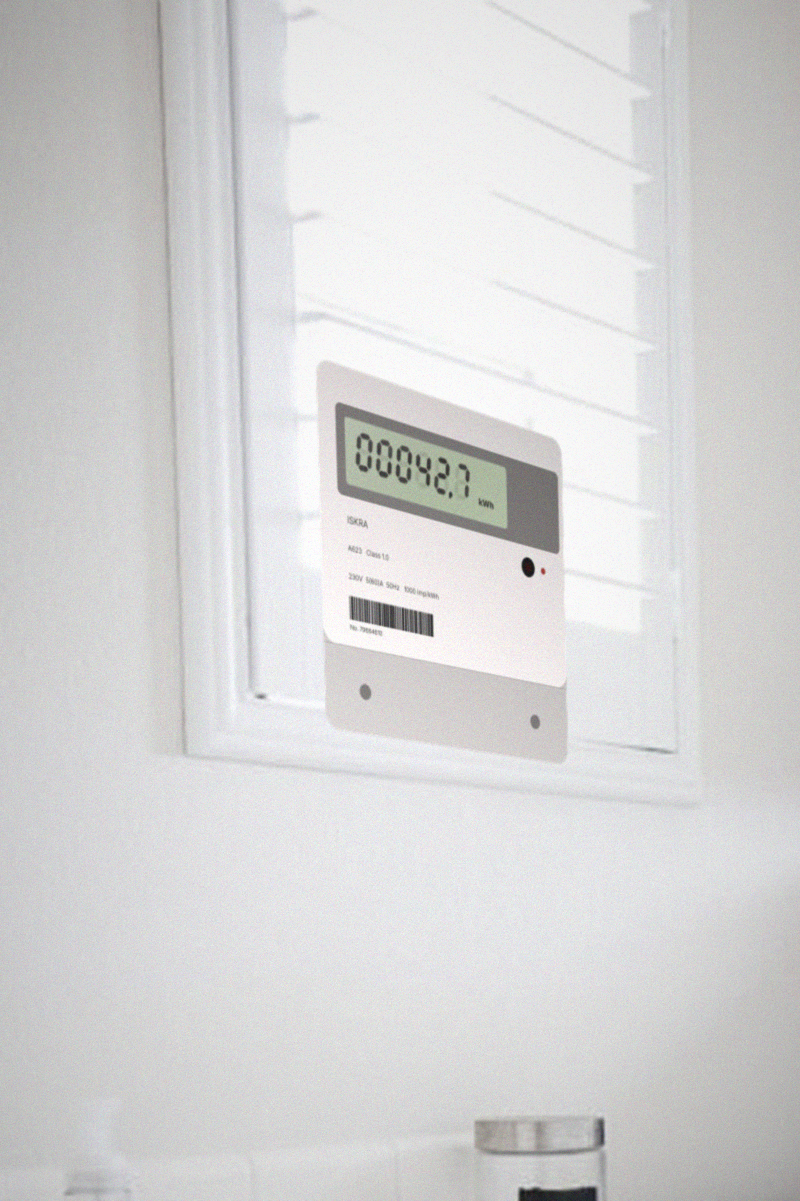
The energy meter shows 42.7kWh
